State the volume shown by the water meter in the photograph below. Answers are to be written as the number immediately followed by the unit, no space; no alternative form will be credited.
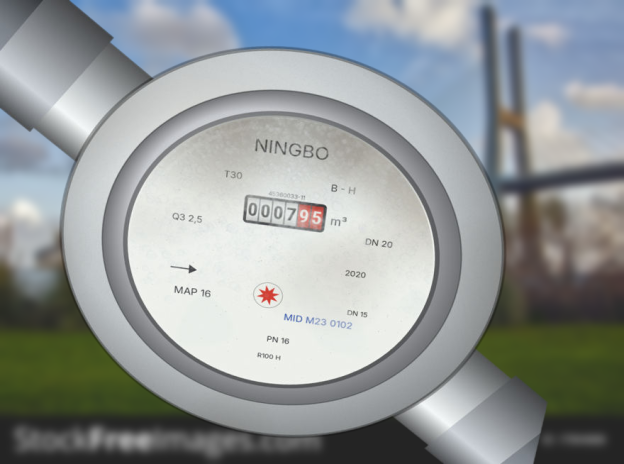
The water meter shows 7.95m³
